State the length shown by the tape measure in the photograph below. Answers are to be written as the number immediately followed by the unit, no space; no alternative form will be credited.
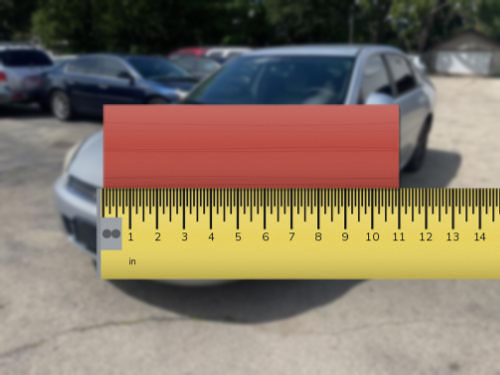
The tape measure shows 11in
